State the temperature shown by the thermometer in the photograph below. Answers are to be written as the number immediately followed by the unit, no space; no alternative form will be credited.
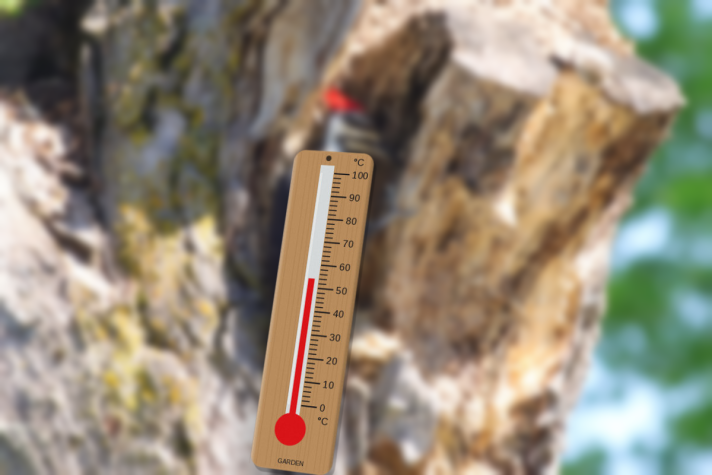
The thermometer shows 54°C
